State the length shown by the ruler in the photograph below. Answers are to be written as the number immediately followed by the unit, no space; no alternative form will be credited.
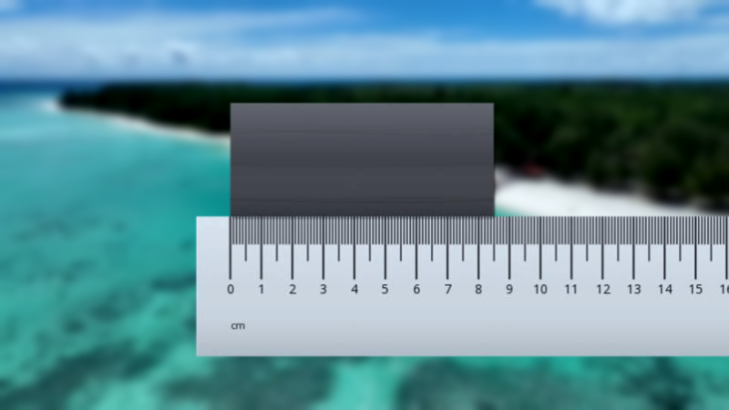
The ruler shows 8.5cm
